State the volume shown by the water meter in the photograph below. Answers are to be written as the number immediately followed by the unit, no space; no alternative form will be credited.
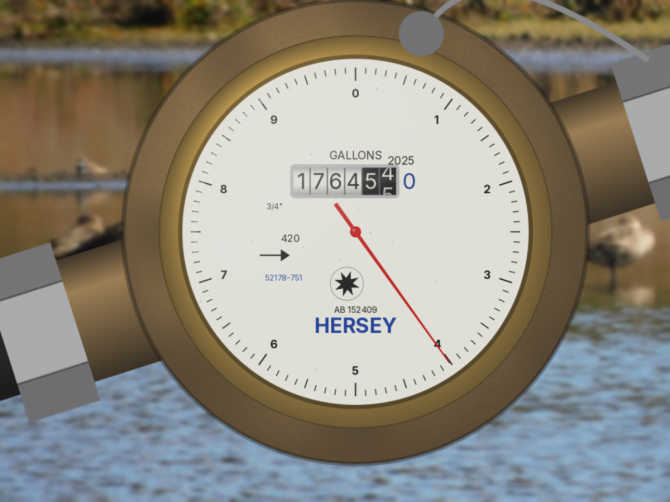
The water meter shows 1764544.0gal
